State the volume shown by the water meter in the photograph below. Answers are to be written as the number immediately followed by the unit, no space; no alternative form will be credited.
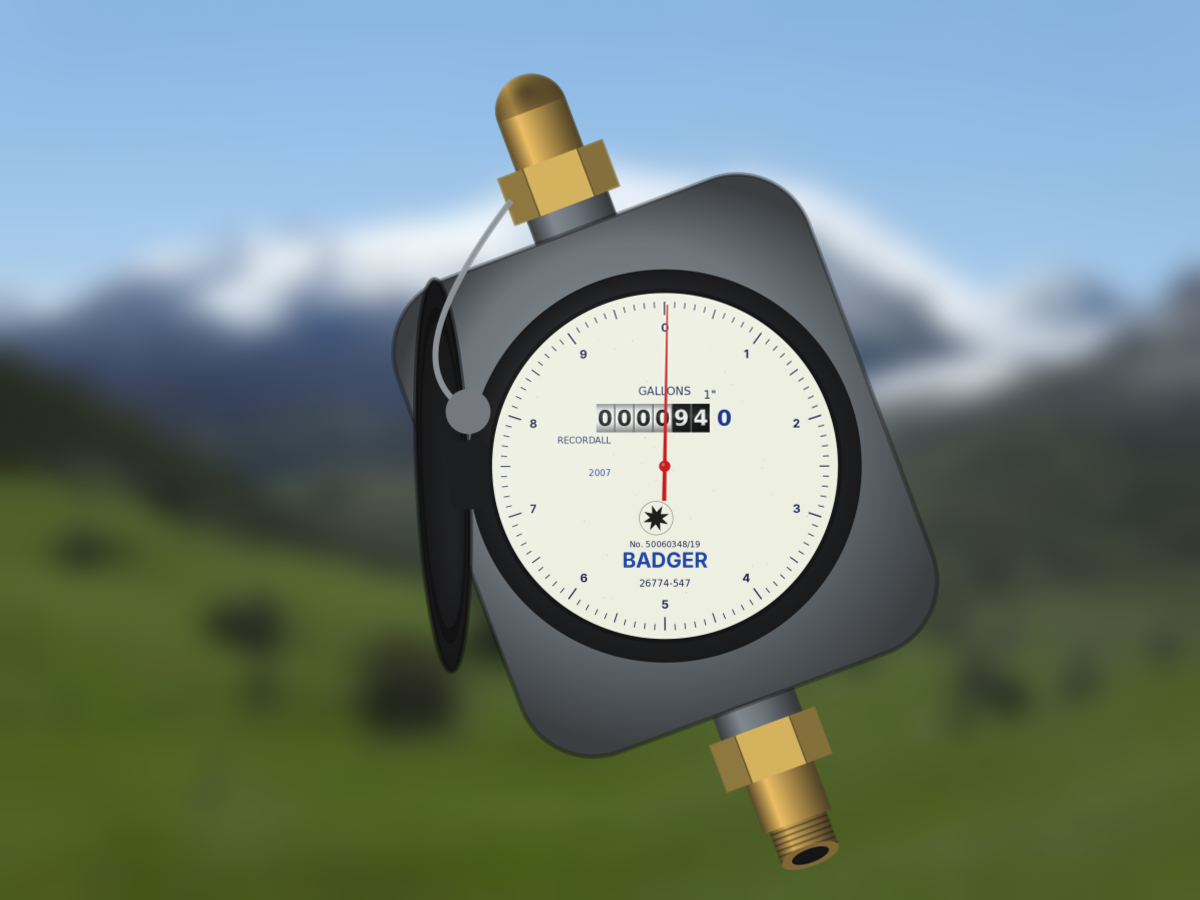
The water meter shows 940.0gal
